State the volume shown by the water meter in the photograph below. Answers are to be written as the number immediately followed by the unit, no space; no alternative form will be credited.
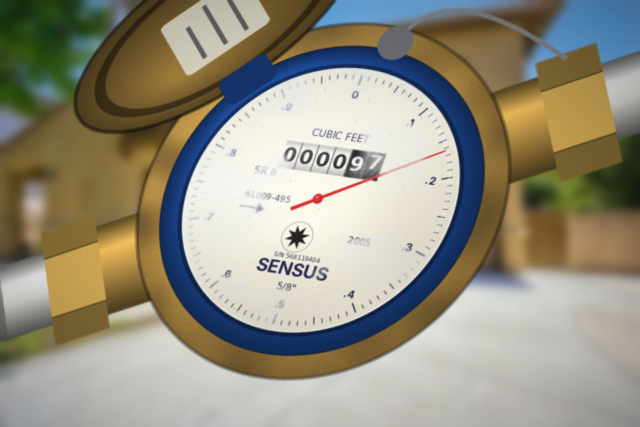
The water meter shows 97.16ft³
